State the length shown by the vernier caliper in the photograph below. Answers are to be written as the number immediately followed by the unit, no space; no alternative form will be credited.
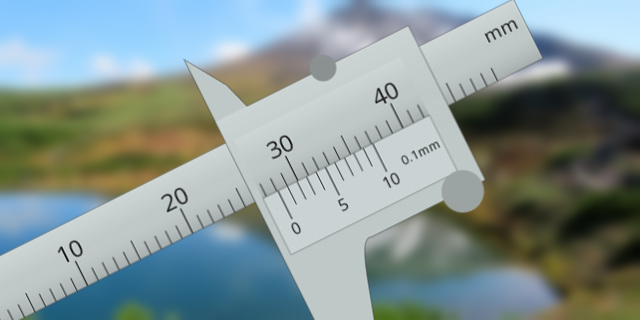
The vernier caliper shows 28.1mm
